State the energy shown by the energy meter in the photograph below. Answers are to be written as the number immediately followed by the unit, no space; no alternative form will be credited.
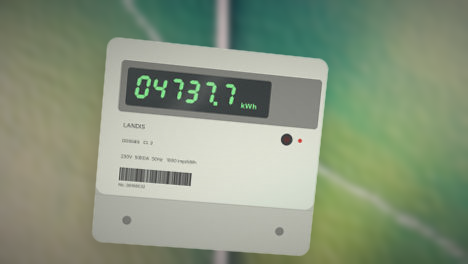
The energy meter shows 4737.7kWh
